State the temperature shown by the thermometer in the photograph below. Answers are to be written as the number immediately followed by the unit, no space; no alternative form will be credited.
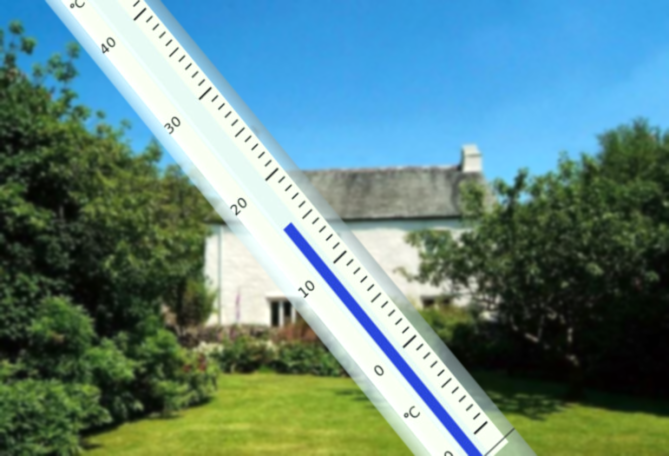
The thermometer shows 15.5°C
